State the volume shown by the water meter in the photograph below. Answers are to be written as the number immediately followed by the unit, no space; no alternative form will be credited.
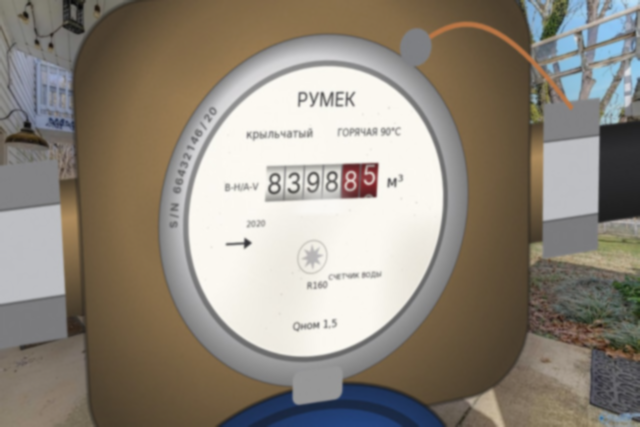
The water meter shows 8398.85m³
